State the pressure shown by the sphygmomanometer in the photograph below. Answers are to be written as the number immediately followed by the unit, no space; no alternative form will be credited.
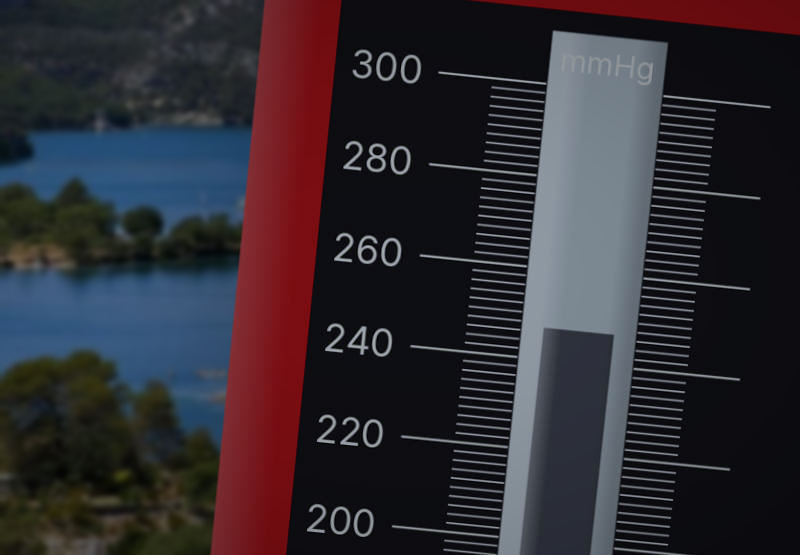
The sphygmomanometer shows 247mmHg
